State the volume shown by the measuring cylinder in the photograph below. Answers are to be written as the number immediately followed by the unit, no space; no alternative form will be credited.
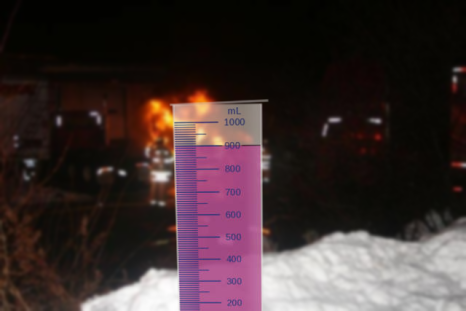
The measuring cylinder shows 900mL
